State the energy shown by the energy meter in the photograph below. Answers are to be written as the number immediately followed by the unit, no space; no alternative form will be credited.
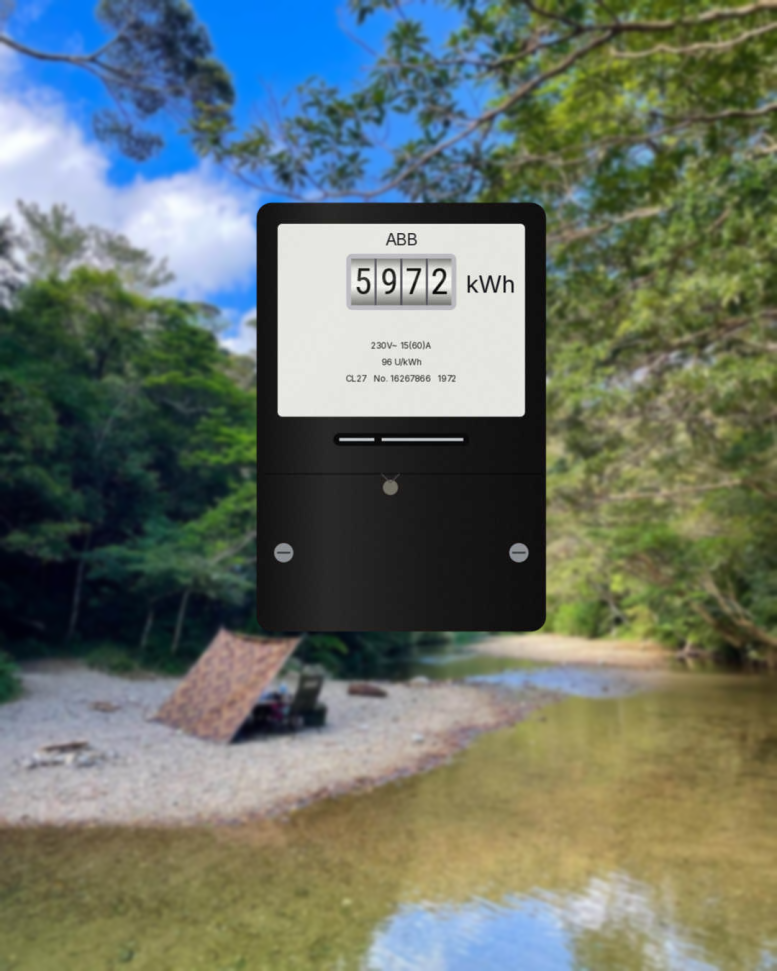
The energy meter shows 5972kWh
